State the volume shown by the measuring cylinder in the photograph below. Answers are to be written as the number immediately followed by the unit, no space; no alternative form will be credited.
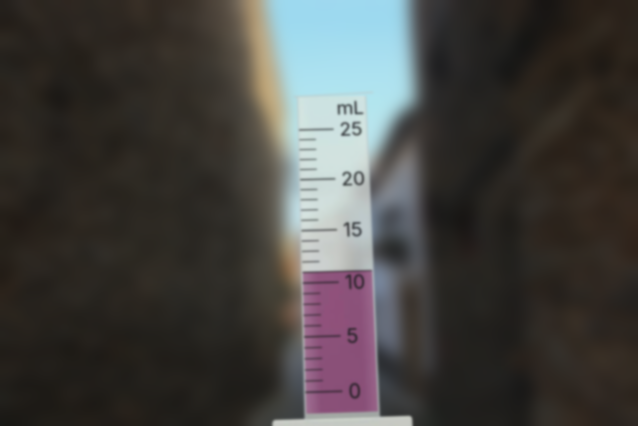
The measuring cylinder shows 11mL
